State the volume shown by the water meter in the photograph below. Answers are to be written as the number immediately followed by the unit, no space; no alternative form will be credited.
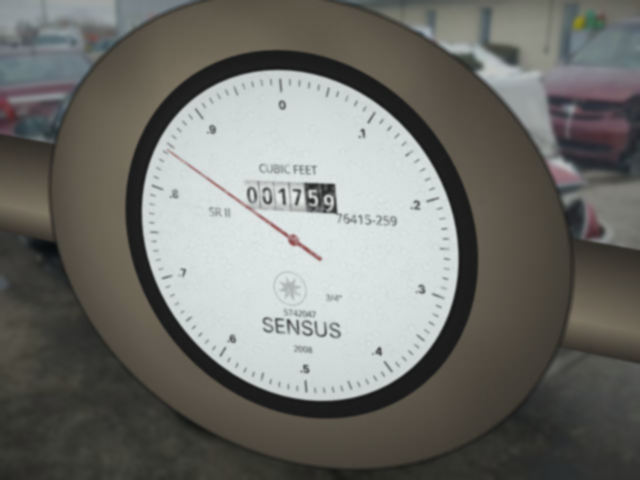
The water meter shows 1758.84ft³
